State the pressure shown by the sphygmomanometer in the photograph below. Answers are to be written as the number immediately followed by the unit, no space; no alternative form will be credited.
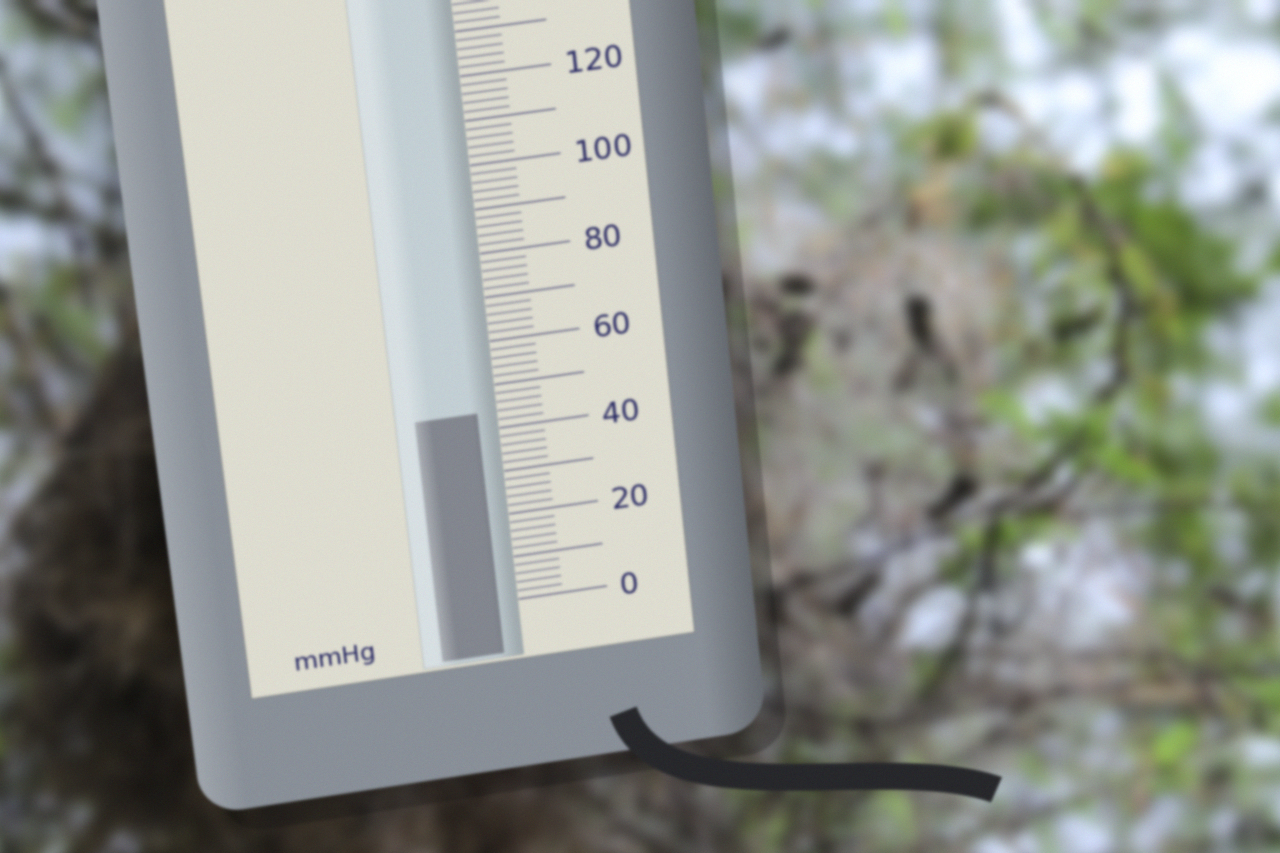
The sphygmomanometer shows 44mmHg
